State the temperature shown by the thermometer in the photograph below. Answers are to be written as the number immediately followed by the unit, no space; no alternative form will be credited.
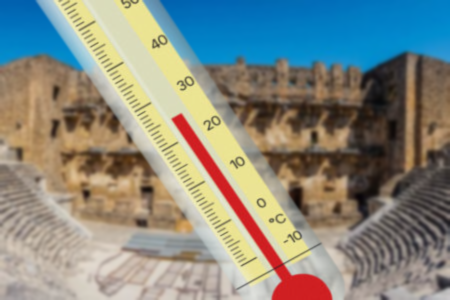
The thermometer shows 25°C
